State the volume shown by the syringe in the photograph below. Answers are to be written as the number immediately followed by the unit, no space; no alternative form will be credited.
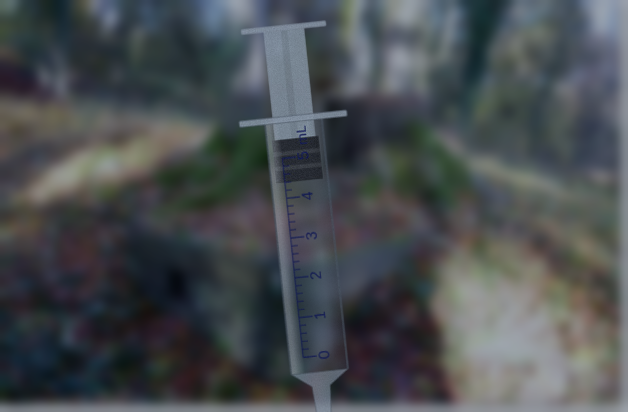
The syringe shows 4.4mL
